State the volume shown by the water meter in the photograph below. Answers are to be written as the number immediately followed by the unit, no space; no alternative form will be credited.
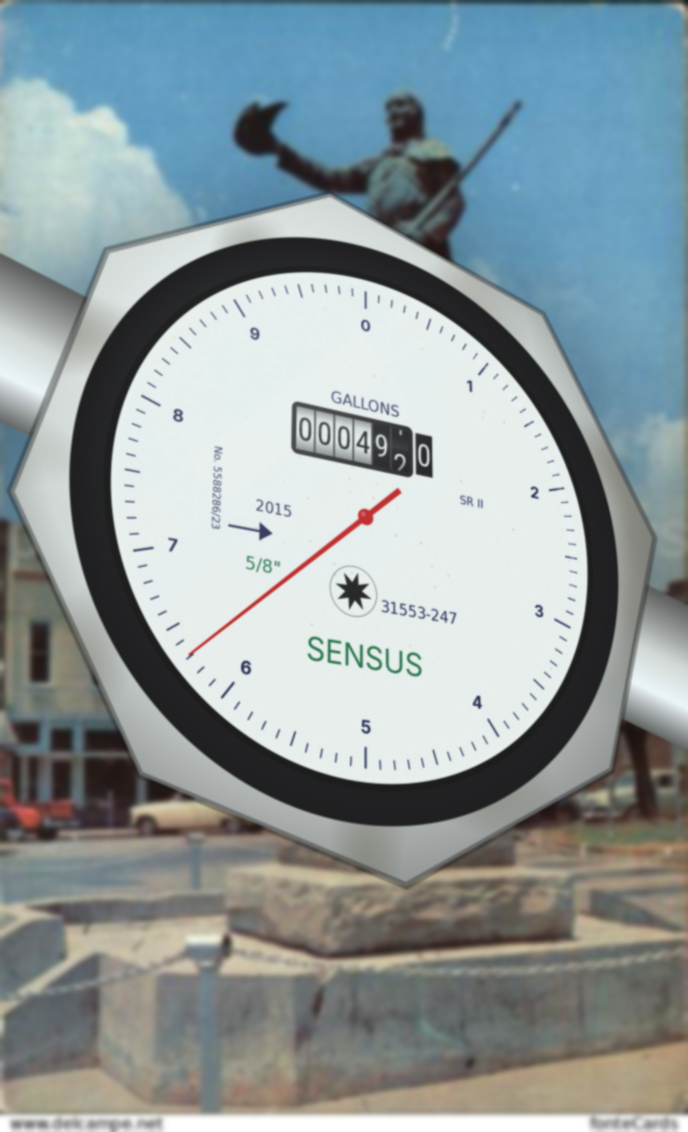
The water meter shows 4916.3gal
